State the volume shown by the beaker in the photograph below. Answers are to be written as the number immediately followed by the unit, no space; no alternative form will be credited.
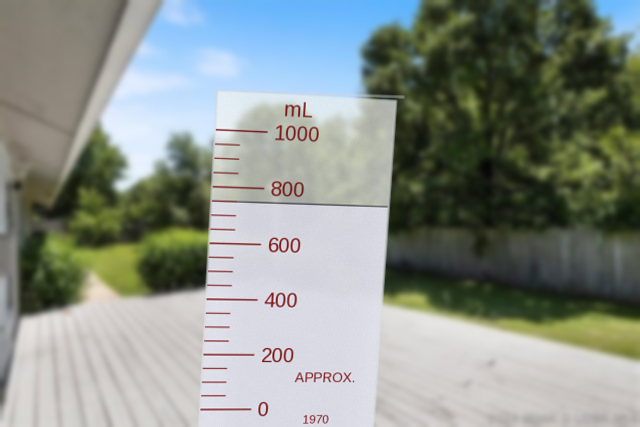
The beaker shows 750mL
